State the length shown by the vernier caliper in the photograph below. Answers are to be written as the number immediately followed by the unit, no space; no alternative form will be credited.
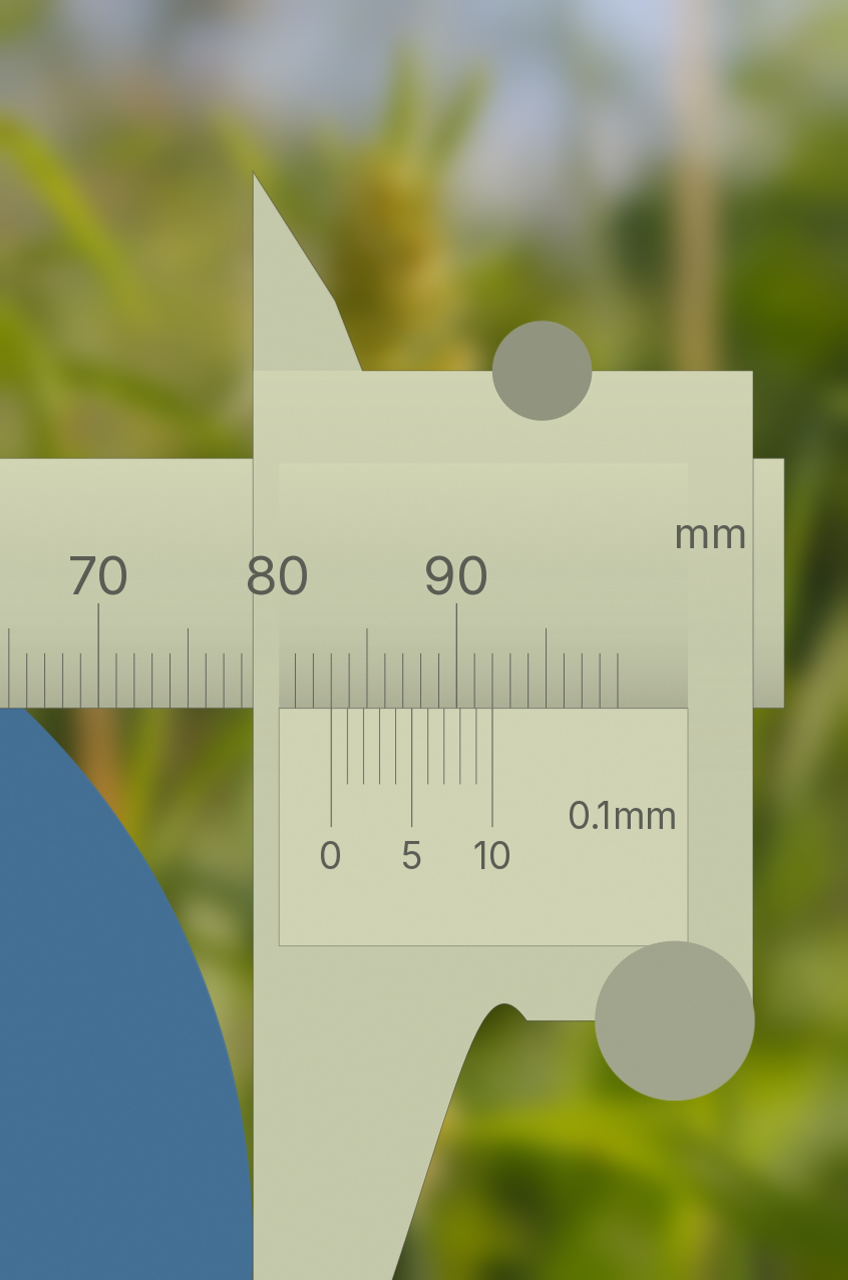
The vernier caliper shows 83.0mm
